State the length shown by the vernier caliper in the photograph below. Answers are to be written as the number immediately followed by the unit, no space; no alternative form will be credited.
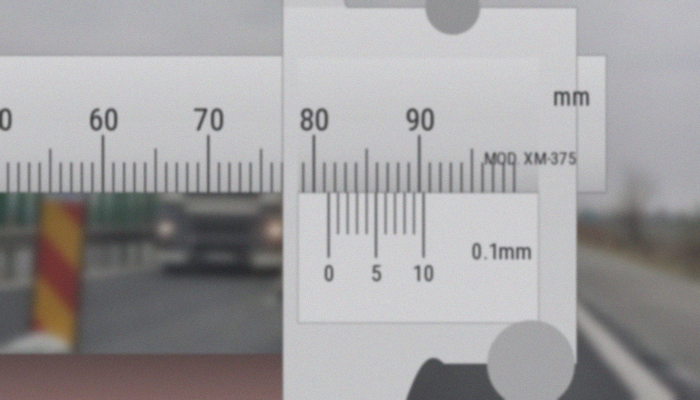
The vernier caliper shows 81.4mm
